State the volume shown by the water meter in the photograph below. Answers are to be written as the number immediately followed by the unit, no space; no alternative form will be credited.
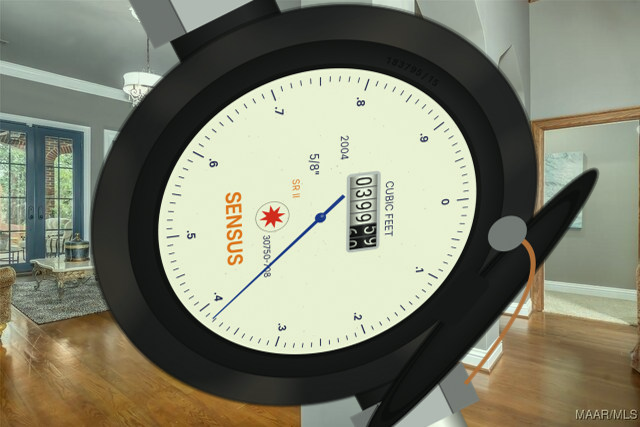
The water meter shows 39959.38ft³
